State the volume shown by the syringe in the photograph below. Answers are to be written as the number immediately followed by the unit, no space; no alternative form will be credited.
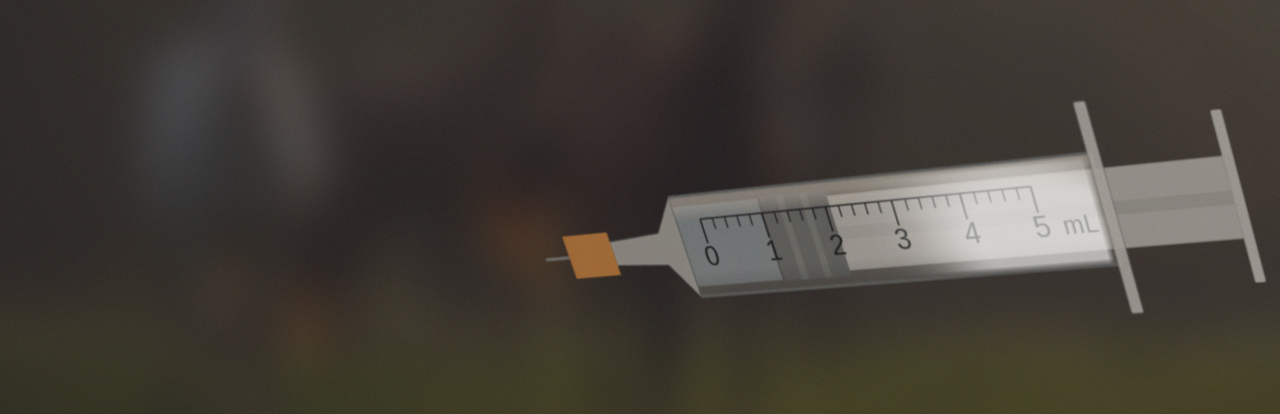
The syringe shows 1mL
